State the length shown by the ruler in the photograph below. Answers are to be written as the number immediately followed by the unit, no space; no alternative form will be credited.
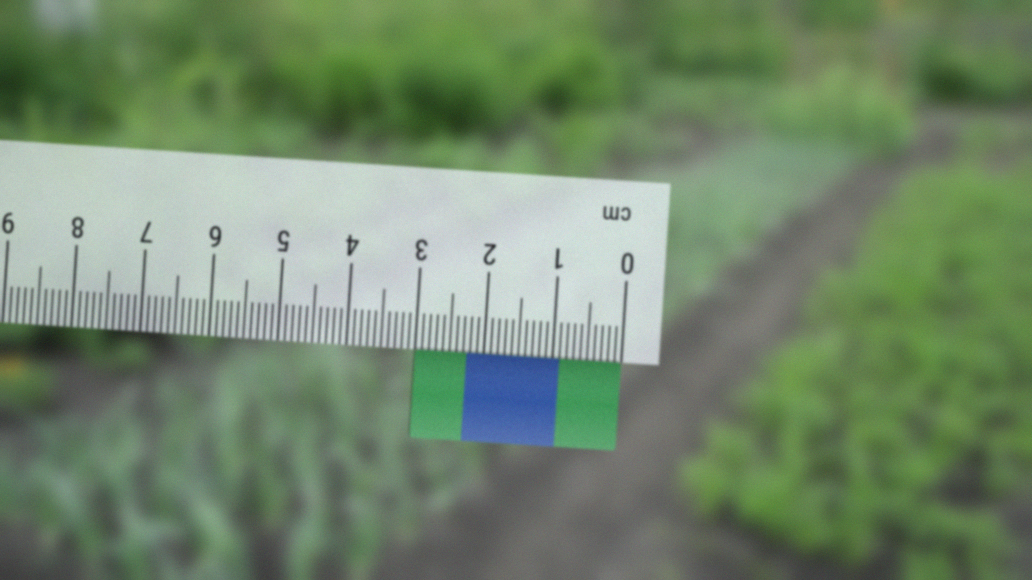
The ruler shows 3cm
